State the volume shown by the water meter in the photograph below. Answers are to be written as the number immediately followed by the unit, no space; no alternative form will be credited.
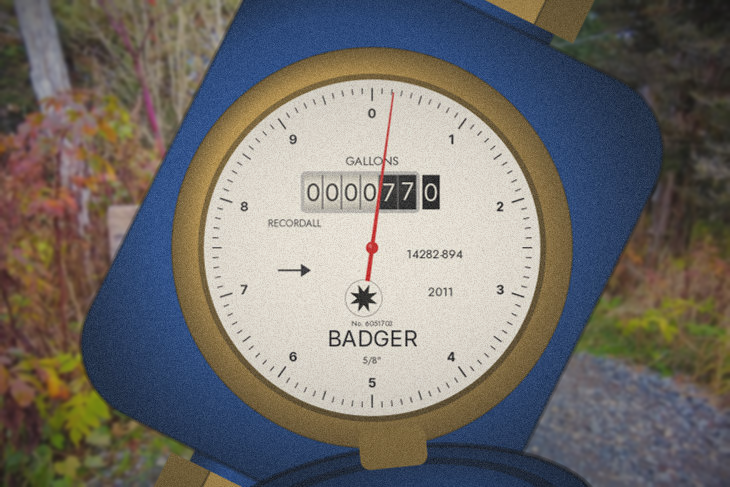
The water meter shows 770.2gal
